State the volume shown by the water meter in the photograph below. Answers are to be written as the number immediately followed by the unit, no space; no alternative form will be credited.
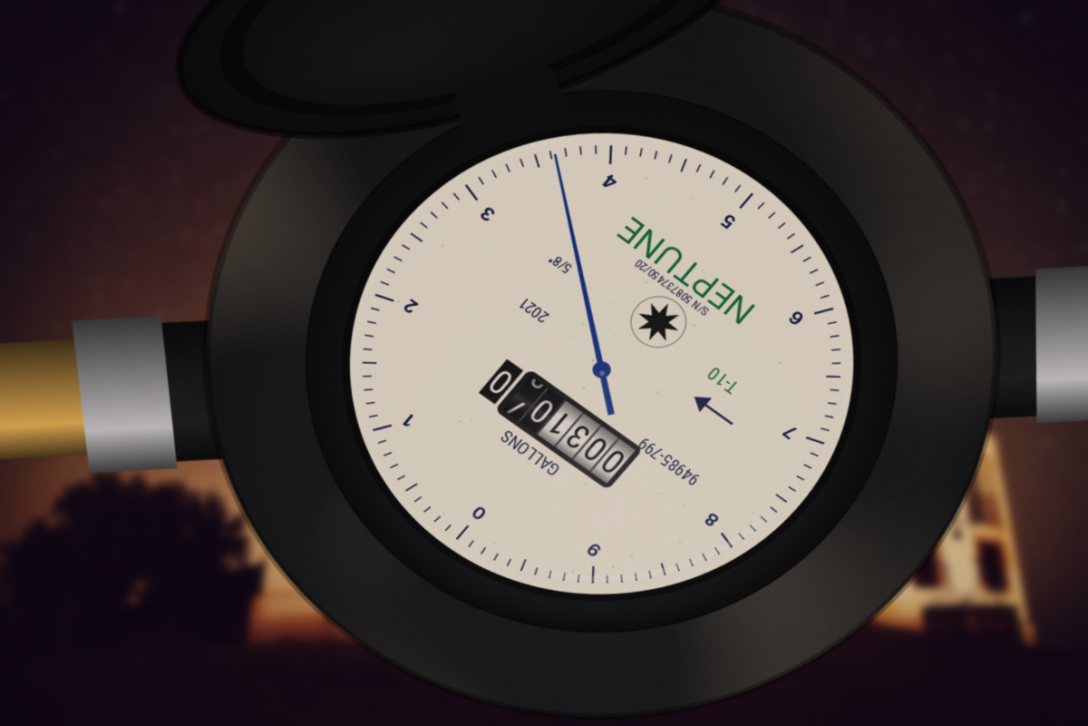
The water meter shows 31073.6gal
